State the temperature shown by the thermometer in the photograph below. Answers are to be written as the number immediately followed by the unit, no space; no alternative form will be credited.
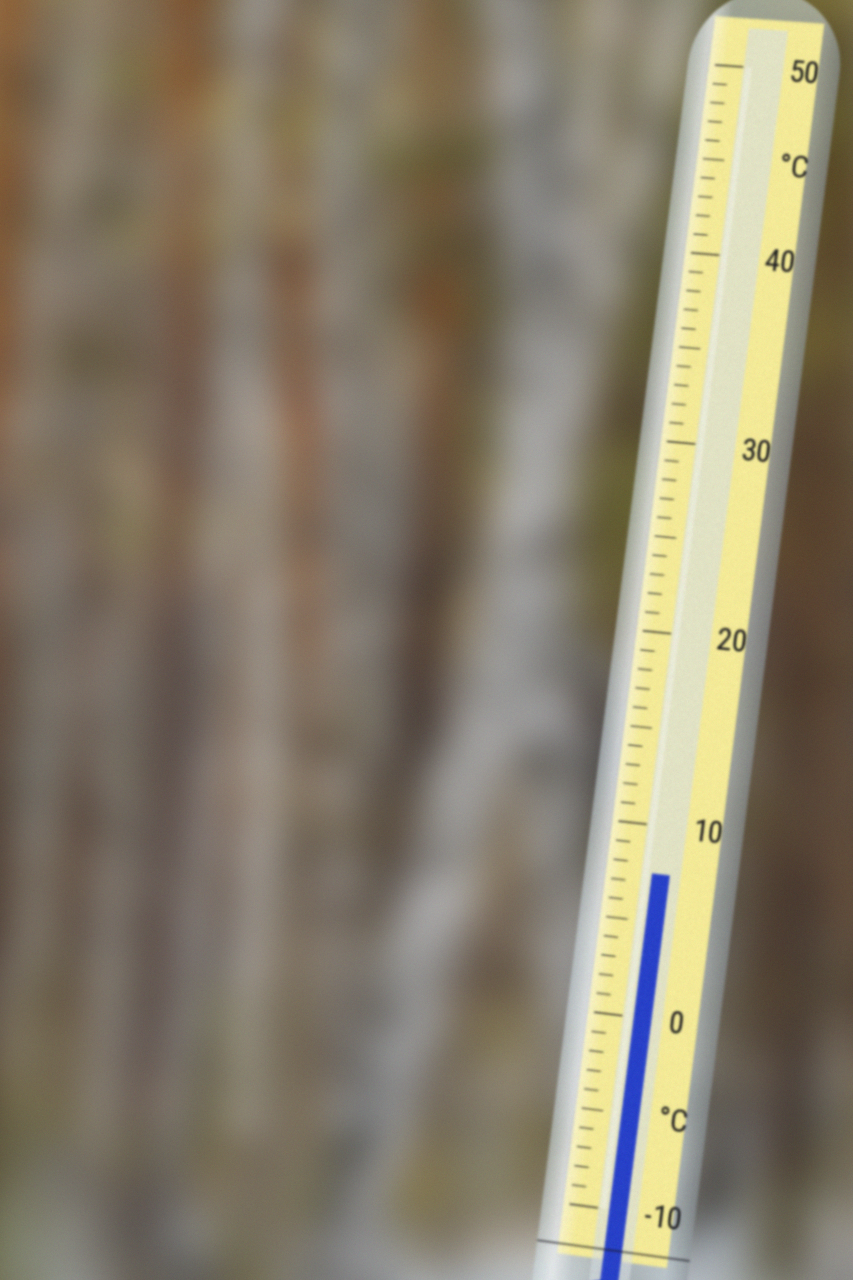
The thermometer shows 7.5°C
